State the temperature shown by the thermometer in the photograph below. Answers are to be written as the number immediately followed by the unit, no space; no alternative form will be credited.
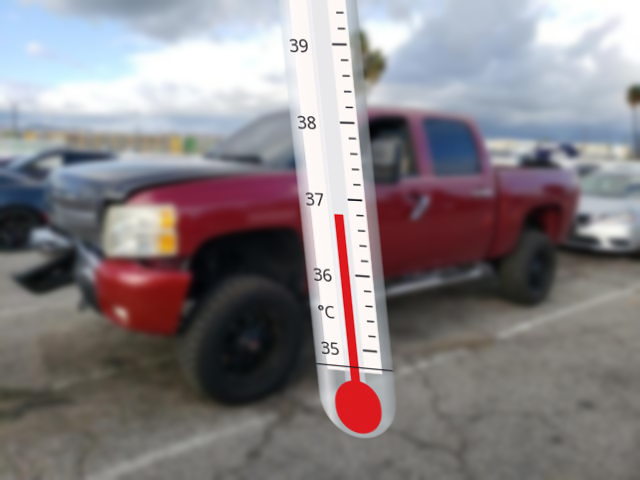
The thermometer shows 36.8°C
